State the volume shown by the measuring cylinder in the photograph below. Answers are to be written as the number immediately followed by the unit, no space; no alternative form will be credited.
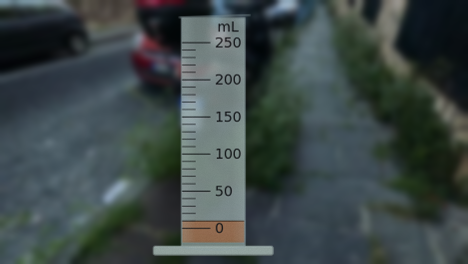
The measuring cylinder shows 10mL
